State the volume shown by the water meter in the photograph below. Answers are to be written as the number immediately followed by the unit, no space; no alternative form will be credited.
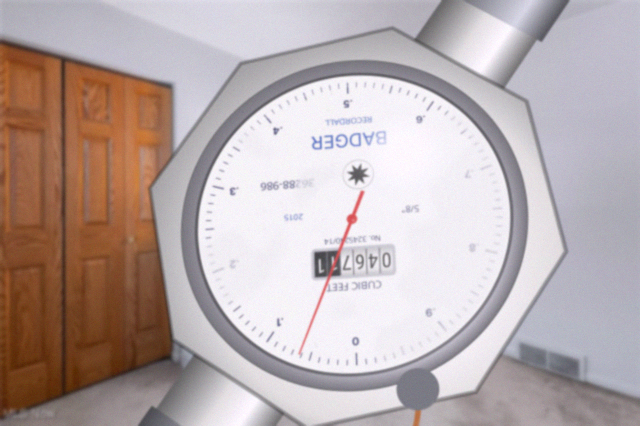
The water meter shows 46711.06ft³
